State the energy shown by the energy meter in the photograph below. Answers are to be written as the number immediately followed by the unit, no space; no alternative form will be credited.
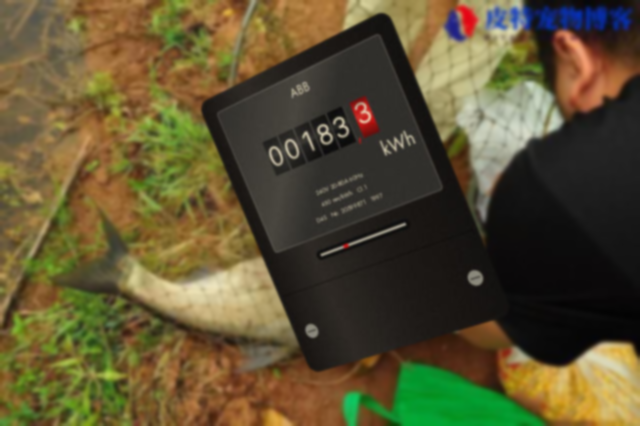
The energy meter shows 183.3kWh
